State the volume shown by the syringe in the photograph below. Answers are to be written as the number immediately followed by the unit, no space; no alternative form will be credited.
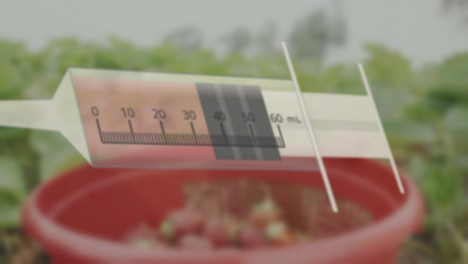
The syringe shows 35mL
